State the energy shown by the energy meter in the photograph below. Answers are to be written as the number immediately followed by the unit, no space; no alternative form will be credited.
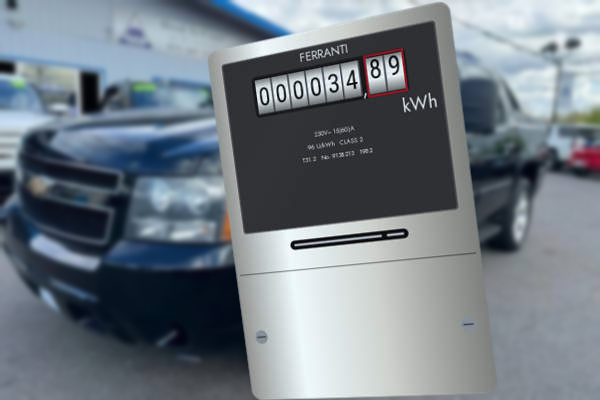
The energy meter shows 34.89kWh
